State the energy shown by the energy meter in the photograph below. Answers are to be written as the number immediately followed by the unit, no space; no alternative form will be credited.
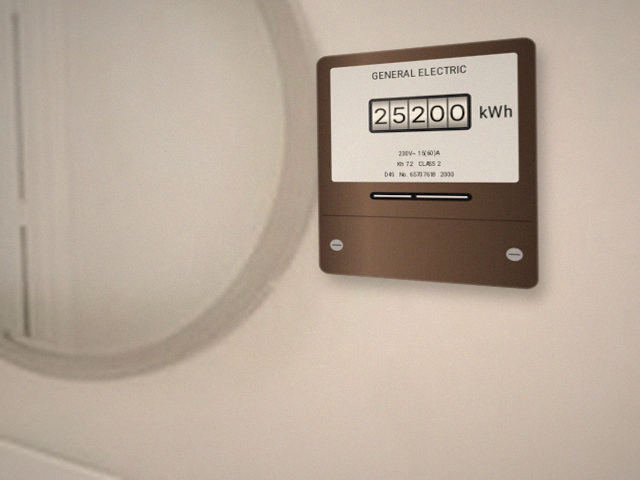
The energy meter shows 25200kWh
